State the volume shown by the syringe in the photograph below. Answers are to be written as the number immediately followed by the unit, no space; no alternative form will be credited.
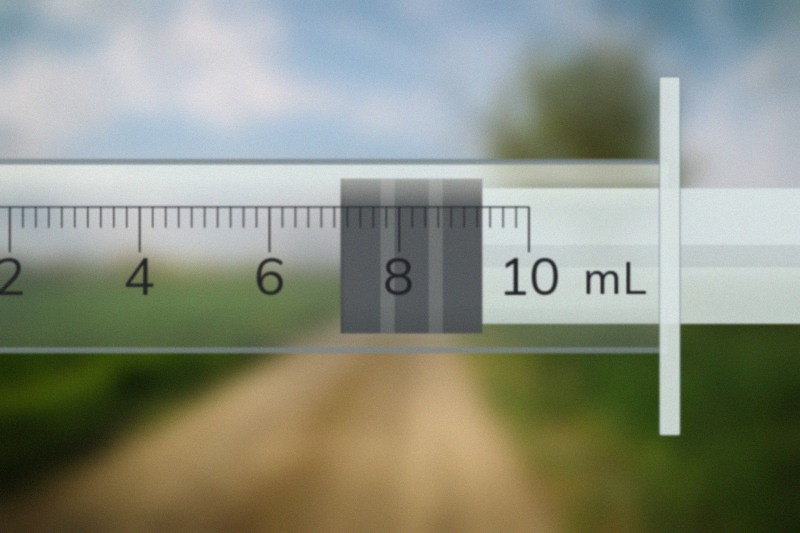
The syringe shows 7.1mL
